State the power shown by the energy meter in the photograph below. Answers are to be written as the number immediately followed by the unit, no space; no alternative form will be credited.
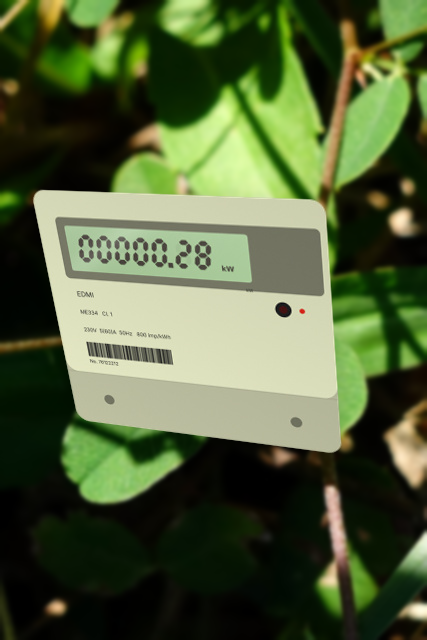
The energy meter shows 0.28kW
